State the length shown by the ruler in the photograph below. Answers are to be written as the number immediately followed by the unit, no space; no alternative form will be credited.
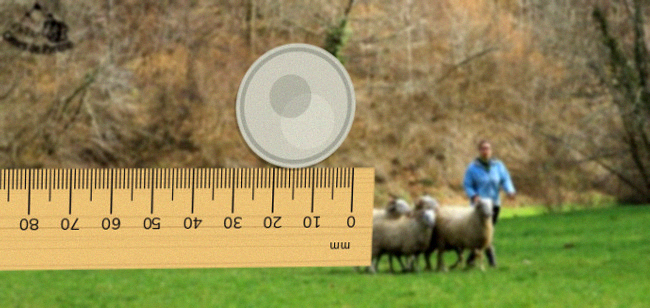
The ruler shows 30mm
